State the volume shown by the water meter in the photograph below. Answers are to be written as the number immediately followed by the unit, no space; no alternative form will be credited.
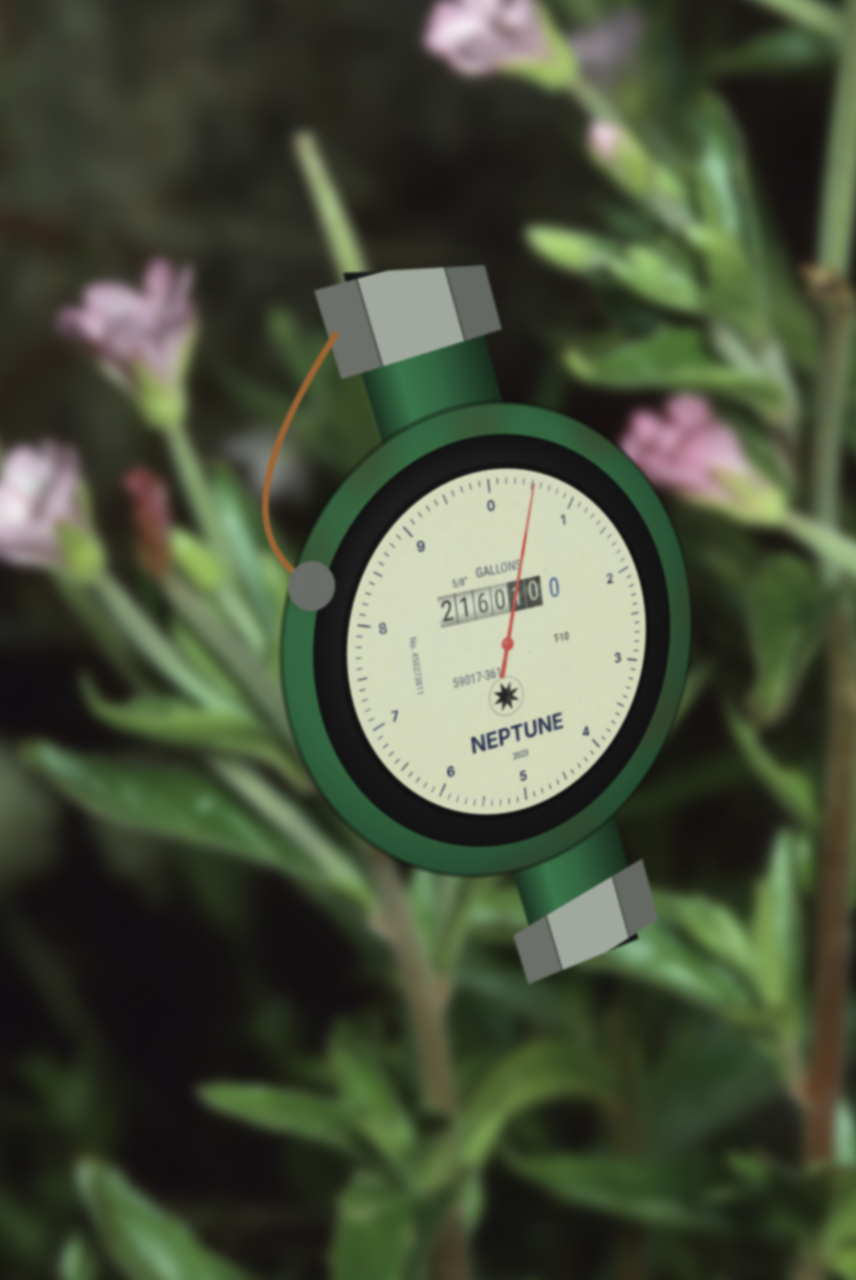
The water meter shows 2160100.5gal
